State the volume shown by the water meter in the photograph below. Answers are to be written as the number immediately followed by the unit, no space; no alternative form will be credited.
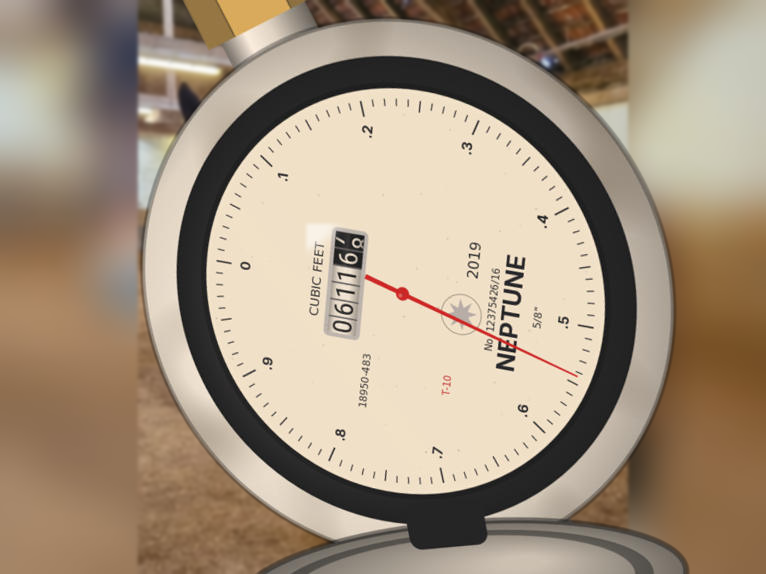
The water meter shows 61167.54ft³
